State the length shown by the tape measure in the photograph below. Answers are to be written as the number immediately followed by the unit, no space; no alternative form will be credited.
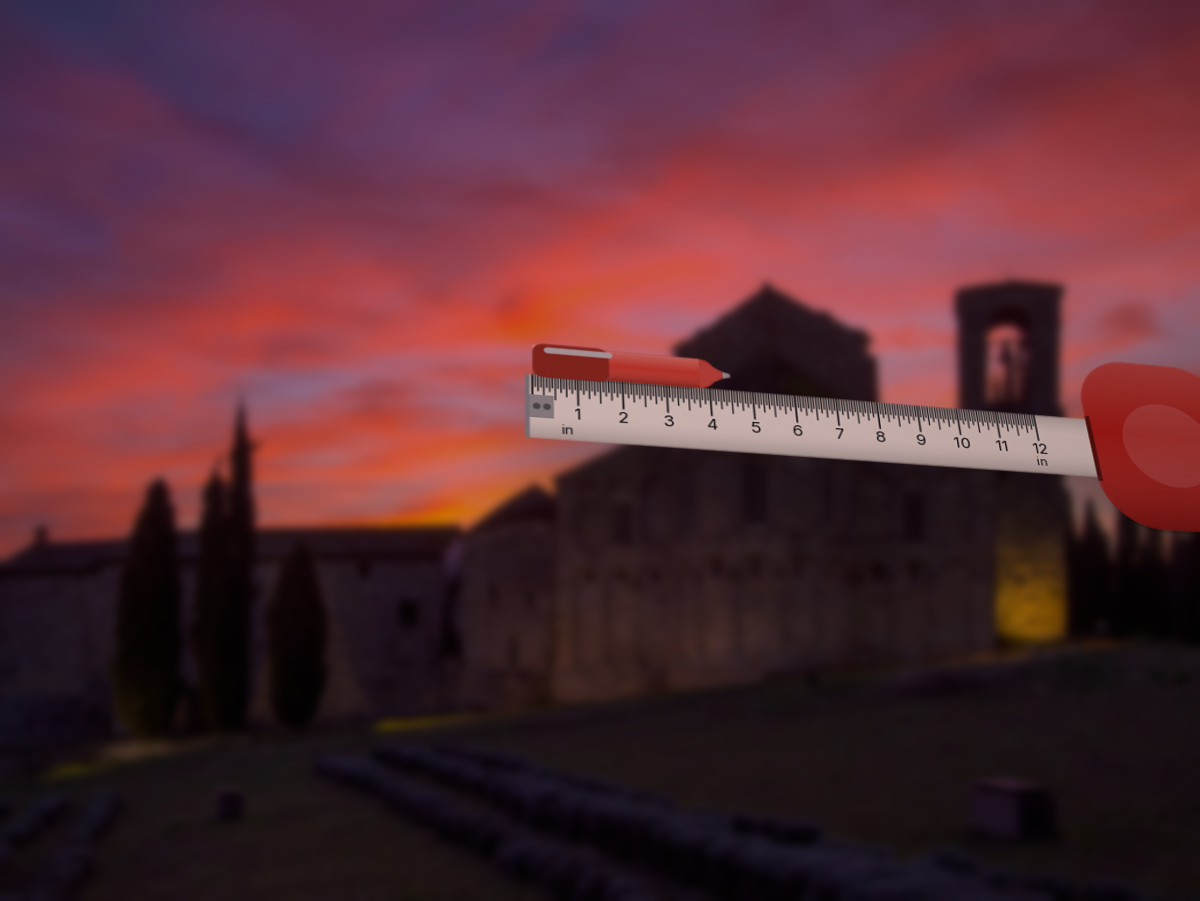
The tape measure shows 4.5in
